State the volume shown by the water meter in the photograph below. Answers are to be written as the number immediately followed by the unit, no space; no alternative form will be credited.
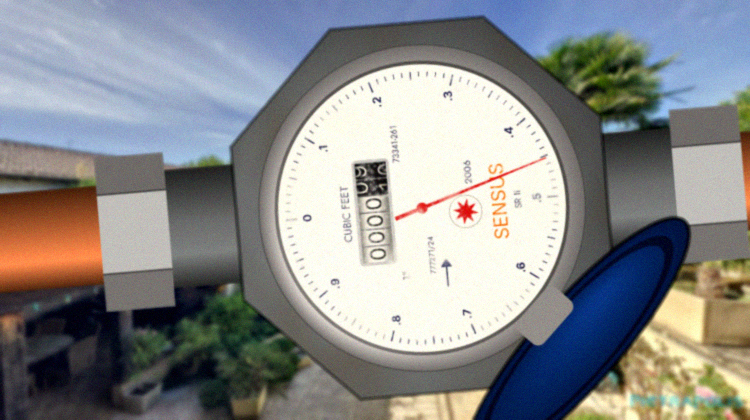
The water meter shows 9.45ft³
